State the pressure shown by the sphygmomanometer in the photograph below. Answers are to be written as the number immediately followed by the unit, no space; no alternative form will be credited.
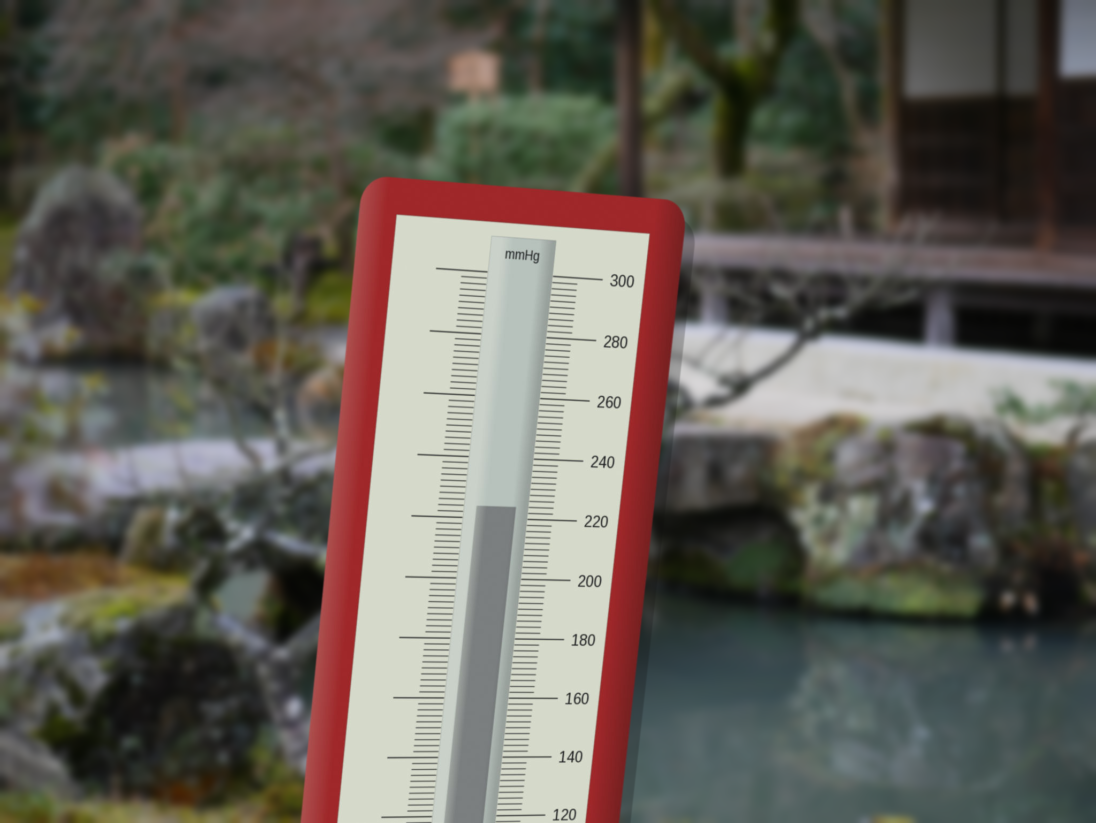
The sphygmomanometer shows 224mmHg
